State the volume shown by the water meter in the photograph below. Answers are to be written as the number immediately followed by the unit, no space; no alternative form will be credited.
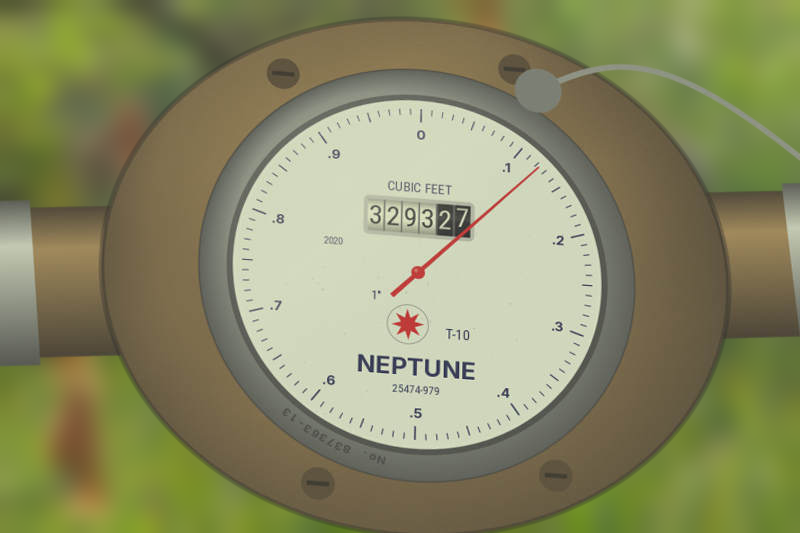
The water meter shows 329327.12ft³
